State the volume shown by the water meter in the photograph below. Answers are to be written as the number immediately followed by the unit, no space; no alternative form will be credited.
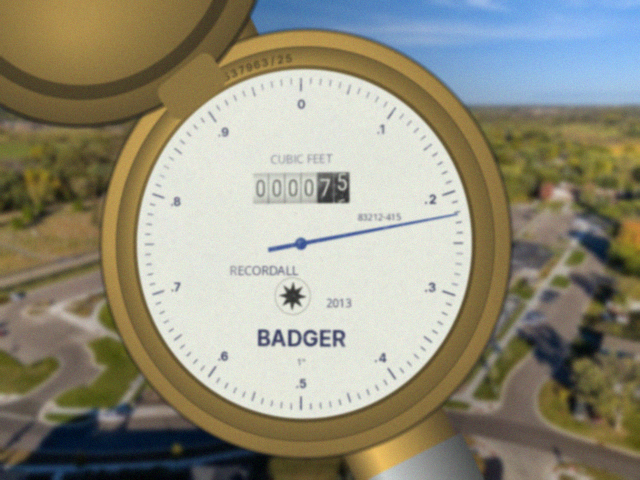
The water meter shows 75.22ft³
